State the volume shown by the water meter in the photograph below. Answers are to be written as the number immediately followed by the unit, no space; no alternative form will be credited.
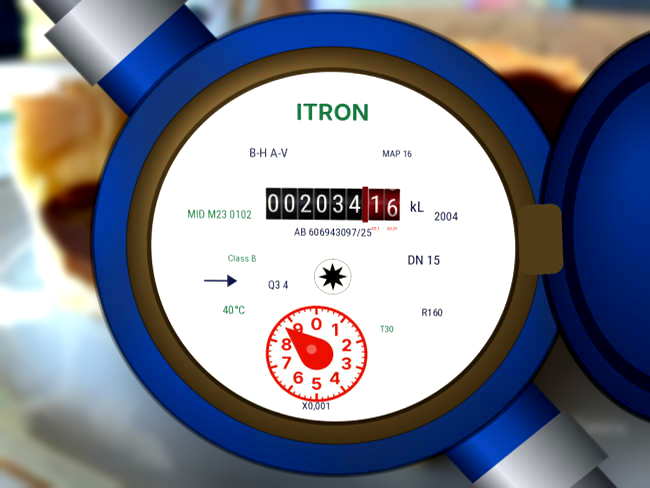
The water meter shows 2034.158kL
